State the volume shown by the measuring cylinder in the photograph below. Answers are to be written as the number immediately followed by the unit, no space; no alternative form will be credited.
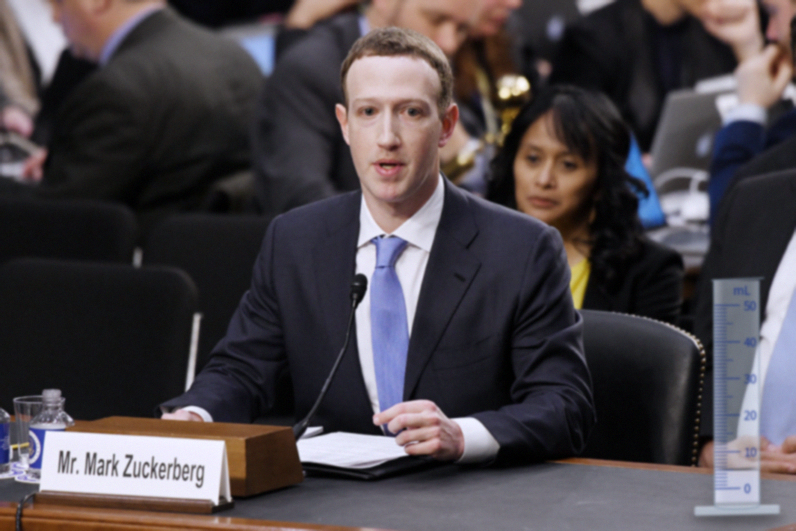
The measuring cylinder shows 5mL
